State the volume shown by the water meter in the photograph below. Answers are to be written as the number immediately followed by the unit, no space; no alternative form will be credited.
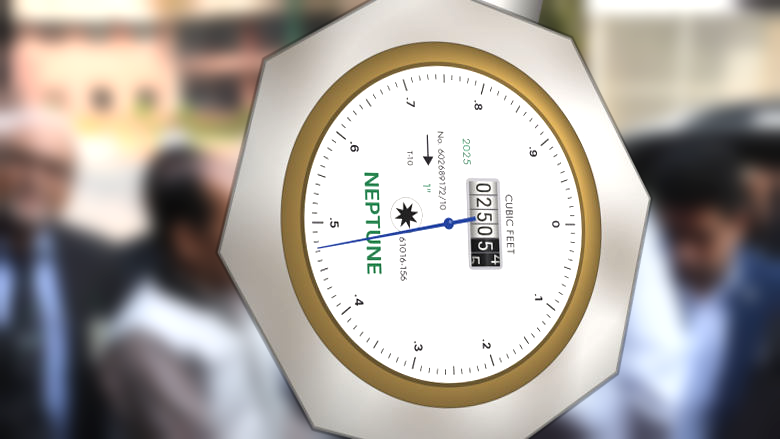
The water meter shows 25054.47ft³
